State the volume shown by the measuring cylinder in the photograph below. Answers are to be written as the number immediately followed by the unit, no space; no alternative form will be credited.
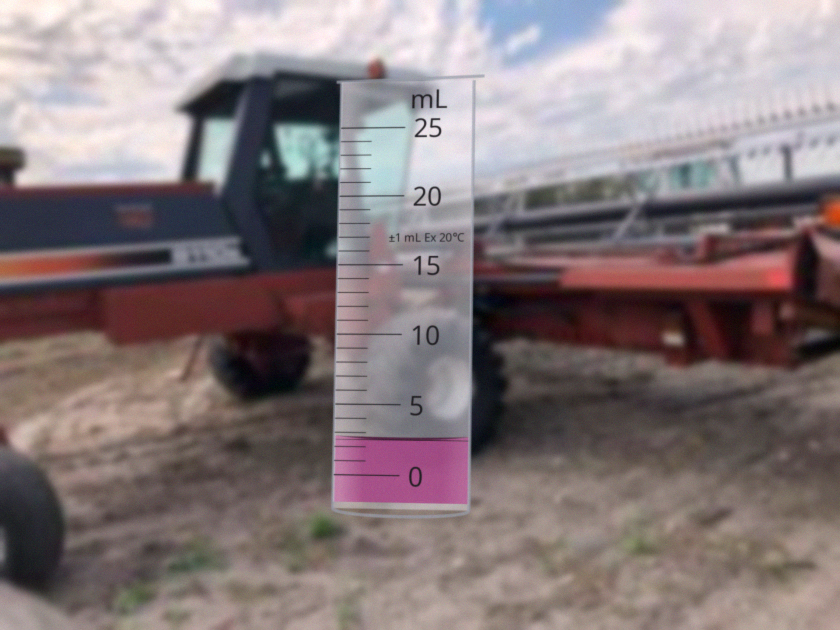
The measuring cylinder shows 2.5mL
